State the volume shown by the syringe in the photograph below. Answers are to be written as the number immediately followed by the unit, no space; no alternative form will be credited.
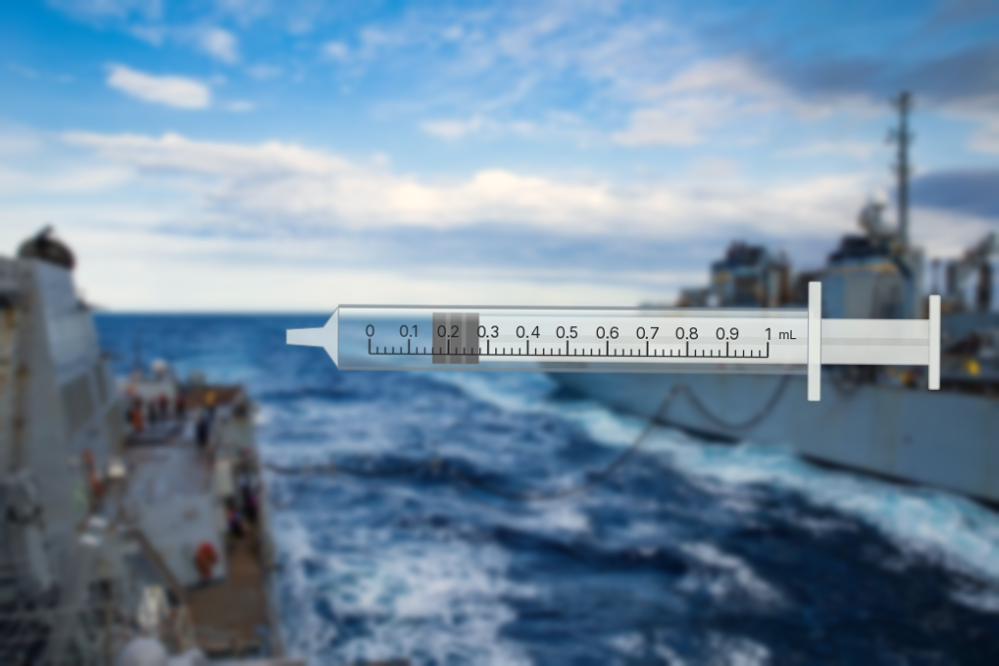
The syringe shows 0.16mL
